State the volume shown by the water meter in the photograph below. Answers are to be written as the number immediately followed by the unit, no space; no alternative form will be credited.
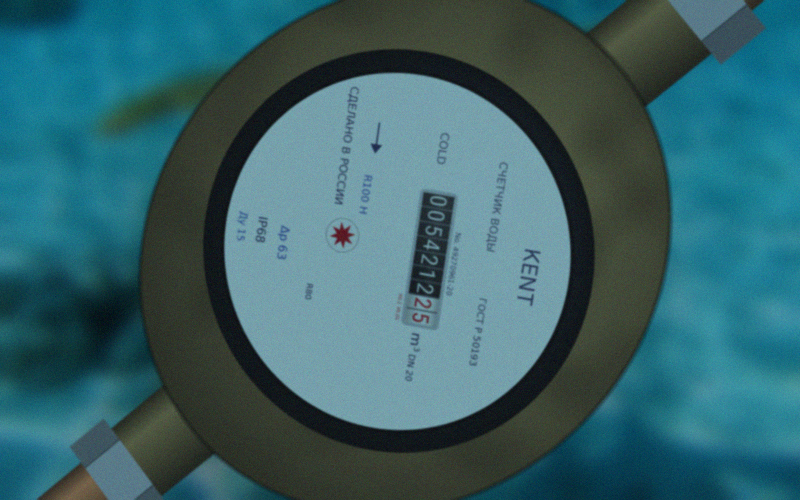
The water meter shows 54212.25m³
